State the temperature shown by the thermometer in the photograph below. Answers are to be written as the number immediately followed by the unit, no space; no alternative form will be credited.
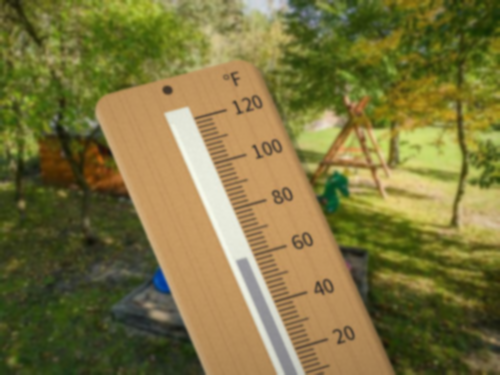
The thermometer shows 60°F
